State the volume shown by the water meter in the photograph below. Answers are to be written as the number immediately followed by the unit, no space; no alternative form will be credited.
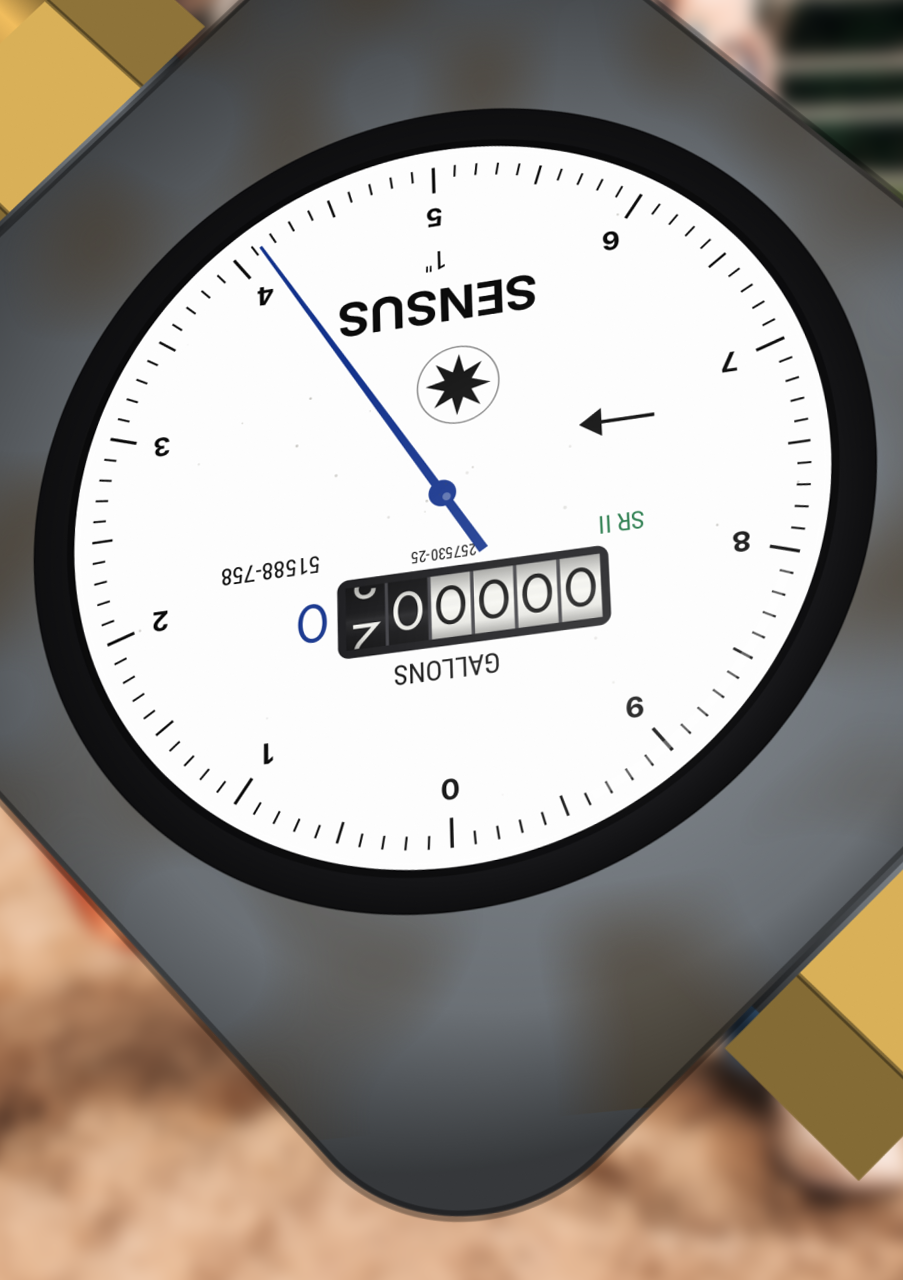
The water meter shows 24.1gal
